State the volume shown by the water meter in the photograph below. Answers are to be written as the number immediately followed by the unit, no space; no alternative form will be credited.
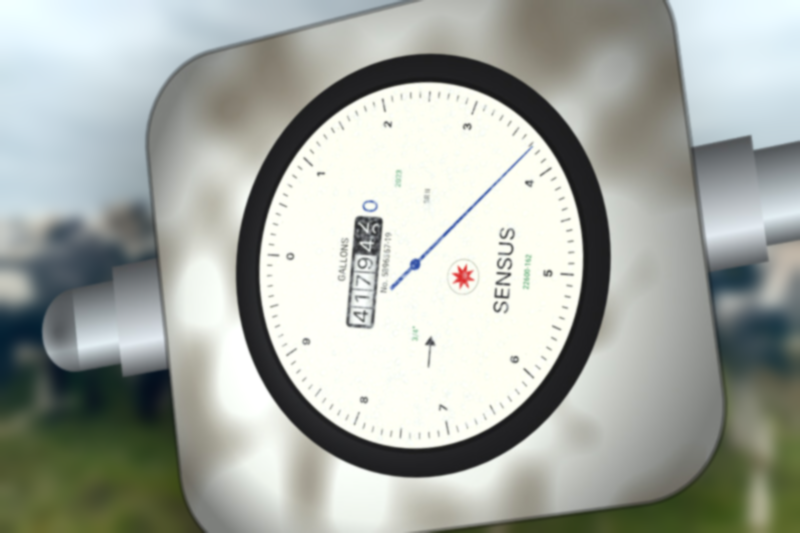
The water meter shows 4179423.7gal
